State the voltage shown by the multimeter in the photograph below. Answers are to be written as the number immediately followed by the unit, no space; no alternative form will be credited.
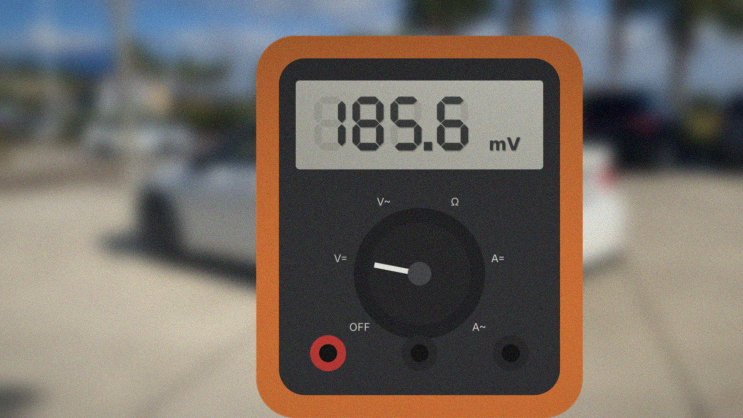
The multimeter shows 185.6mV
